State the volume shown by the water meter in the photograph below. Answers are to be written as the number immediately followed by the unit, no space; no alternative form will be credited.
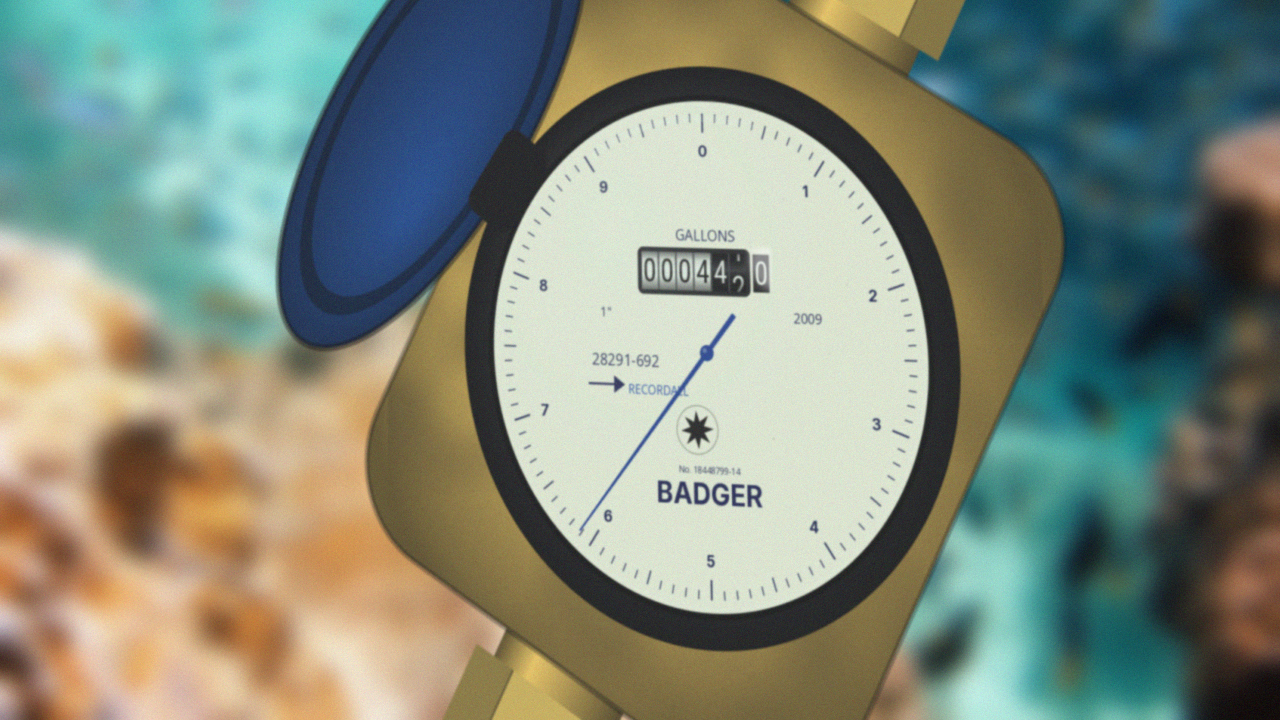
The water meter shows 4416.1gal
